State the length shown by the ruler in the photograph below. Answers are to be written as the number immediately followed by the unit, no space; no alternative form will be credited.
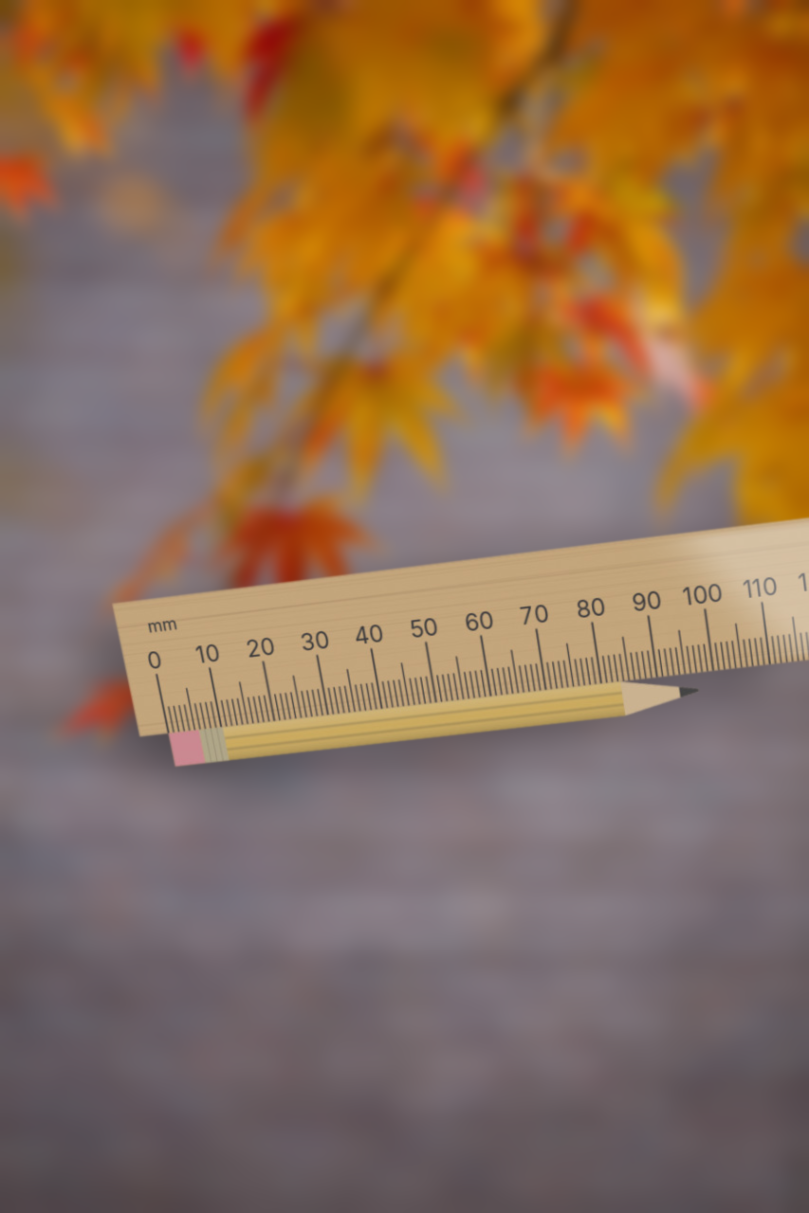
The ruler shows 97mm
